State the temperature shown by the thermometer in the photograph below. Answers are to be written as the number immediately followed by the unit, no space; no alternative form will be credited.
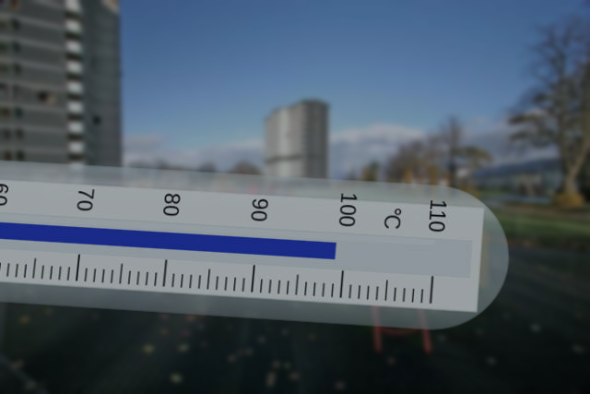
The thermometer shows 99°C
